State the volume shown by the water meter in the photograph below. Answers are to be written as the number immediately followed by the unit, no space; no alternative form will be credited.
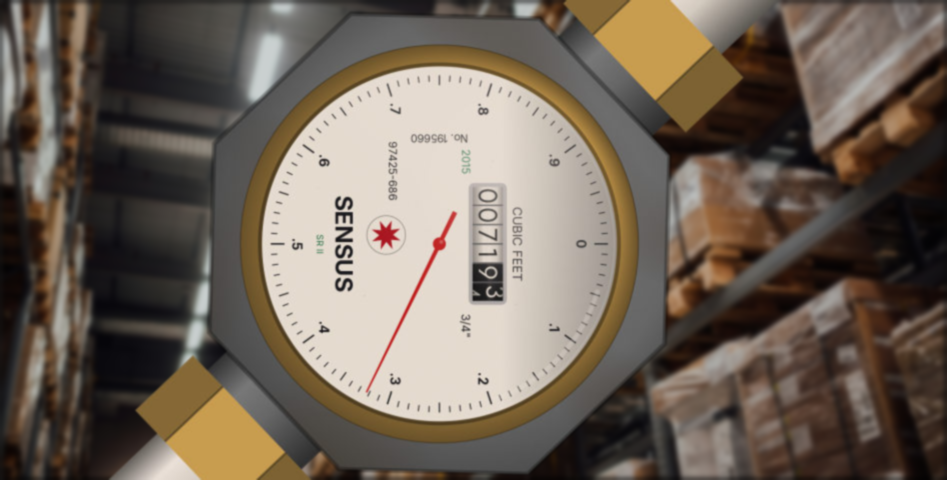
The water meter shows 7193.32ft³
